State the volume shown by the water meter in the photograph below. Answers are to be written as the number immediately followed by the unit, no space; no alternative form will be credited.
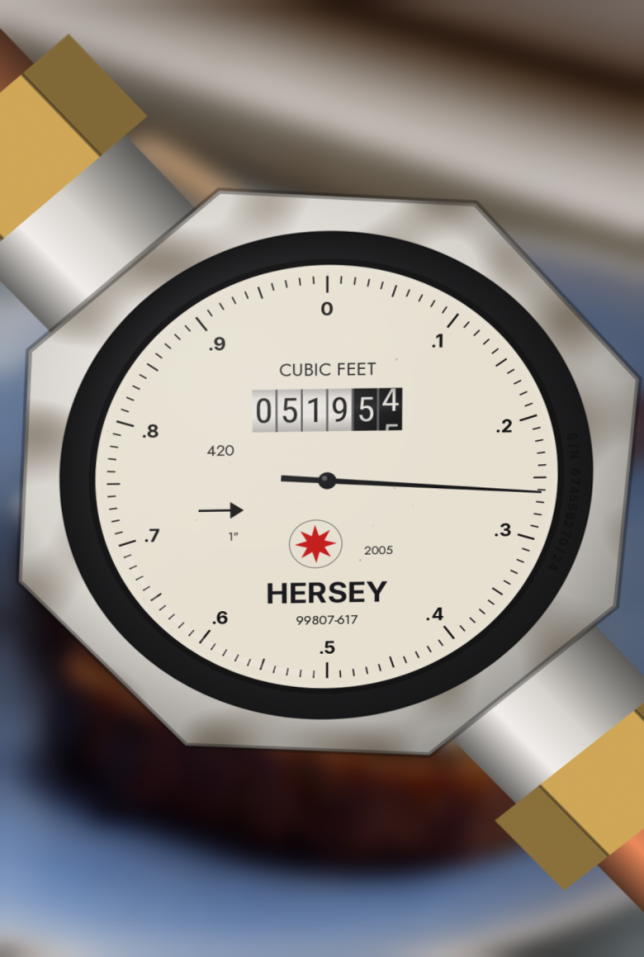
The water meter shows 51954.26ft³
